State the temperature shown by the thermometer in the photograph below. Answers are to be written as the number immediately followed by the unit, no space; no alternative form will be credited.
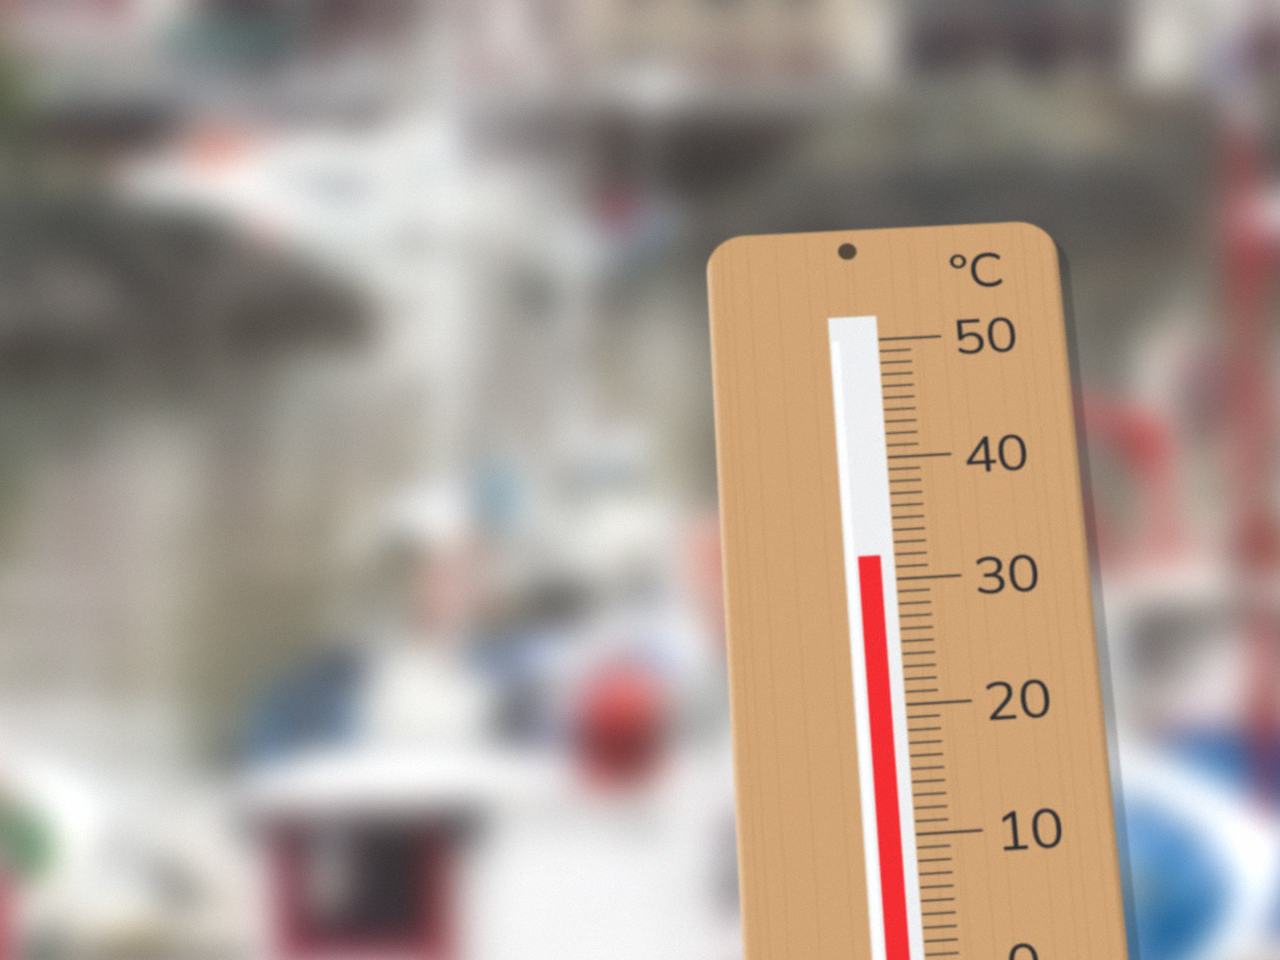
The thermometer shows 32°C
